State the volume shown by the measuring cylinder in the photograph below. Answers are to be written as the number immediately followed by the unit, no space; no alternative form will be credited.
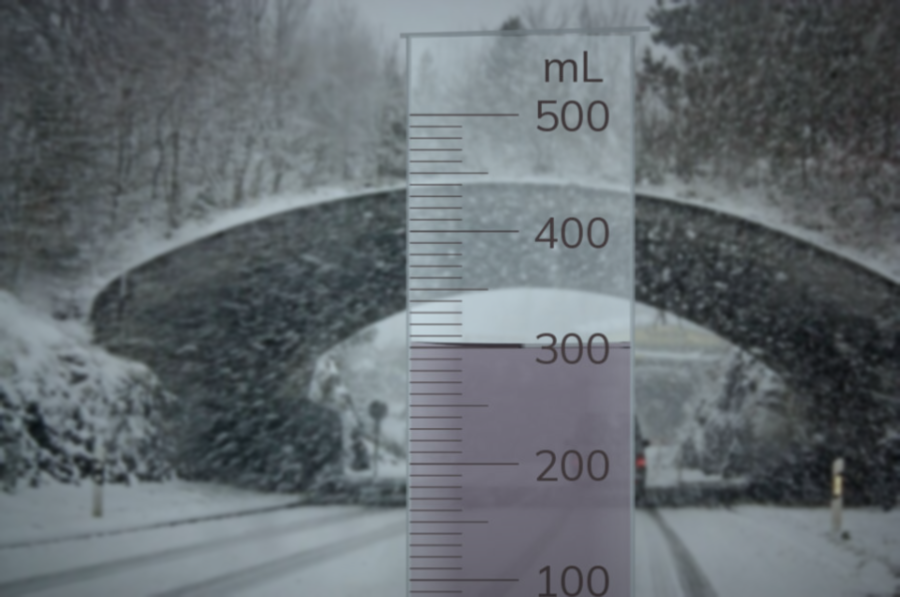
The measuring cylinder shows 300mL
